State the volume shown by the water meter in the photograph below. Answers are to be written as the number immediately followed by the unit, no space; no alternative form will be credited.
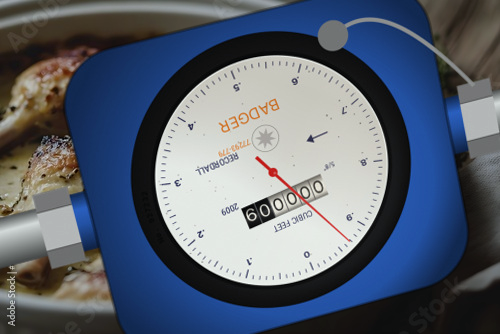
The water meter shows 8.93ft³
